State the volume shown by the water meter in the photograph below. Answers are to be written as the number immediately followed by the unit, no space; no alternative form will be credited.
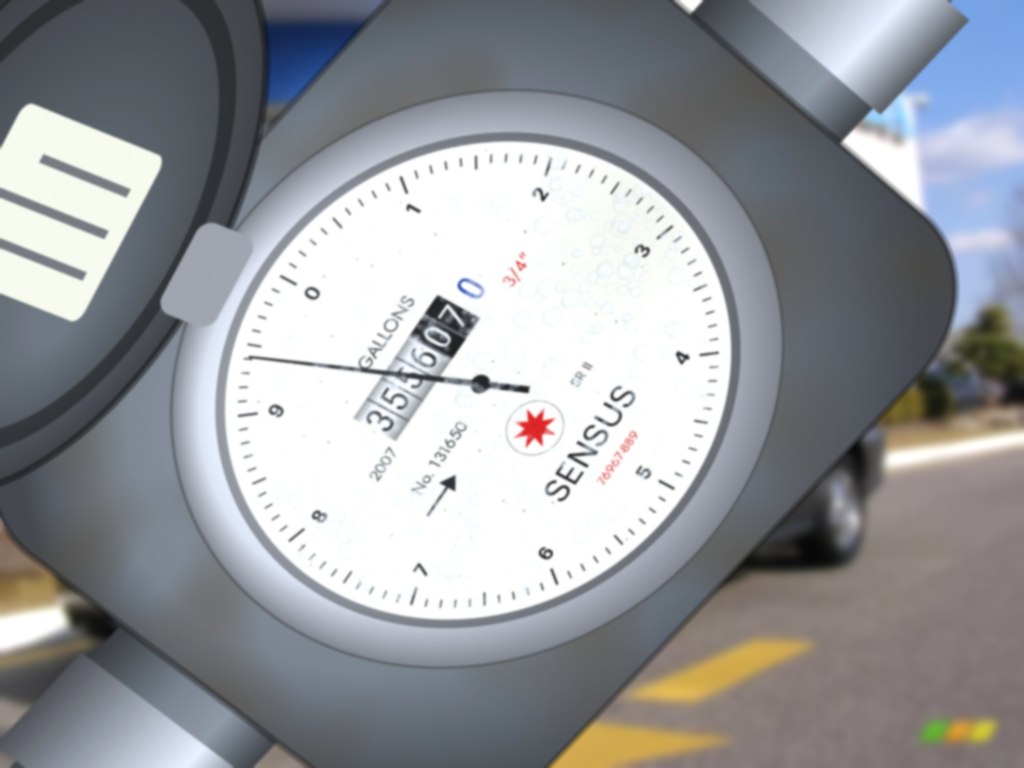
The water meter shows 3556069.4gal
